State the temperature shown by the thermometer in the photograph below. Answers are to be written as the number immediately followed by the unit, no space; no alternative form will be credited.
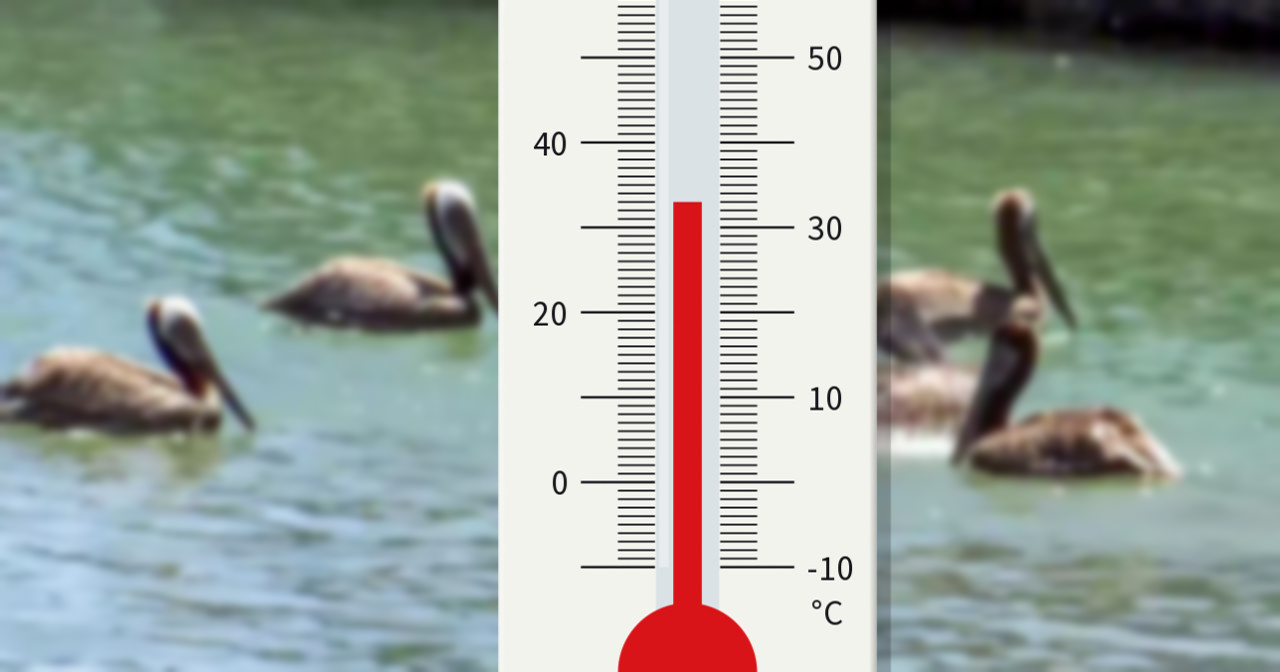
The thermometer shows 33°C
